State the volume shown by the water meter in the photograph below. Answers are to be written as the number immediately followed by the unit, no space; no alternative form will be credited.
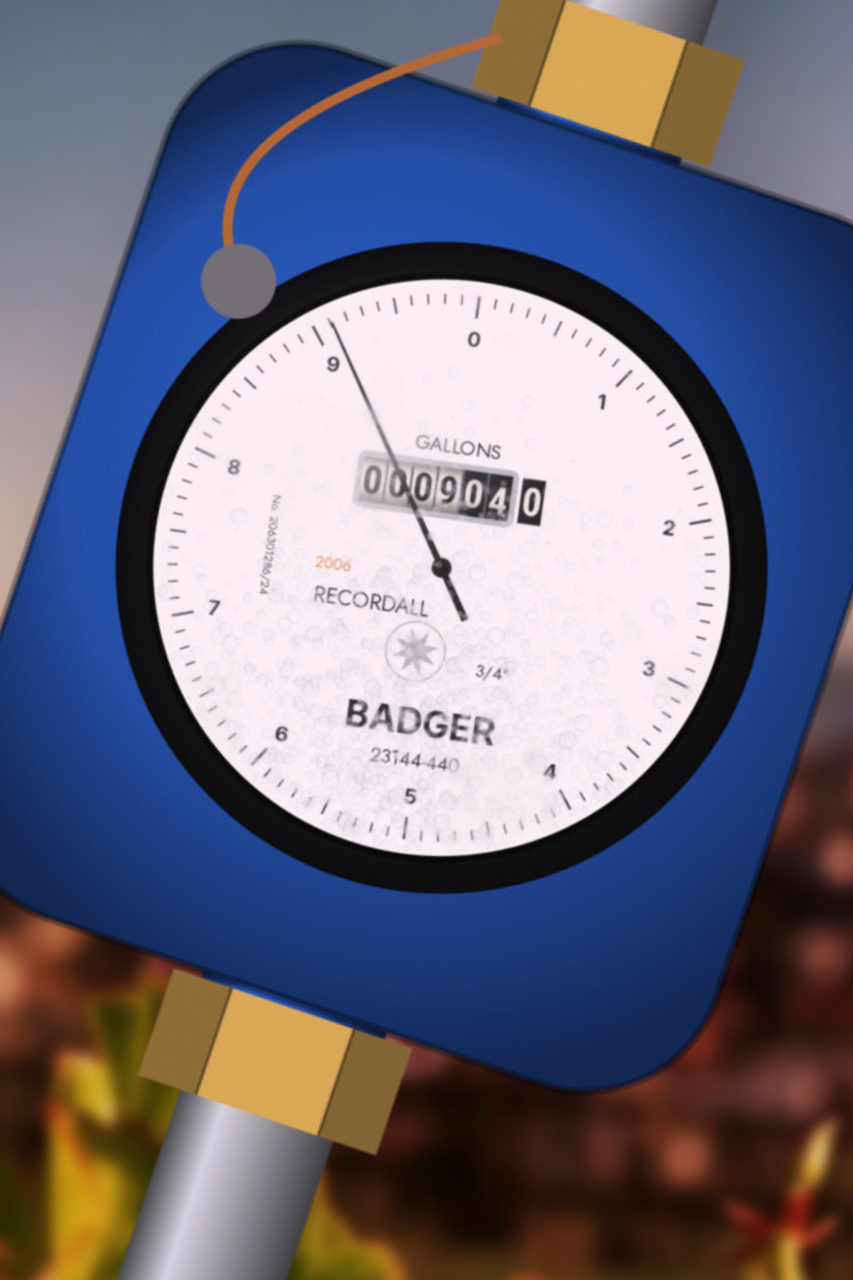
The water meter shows 9039.1gal
